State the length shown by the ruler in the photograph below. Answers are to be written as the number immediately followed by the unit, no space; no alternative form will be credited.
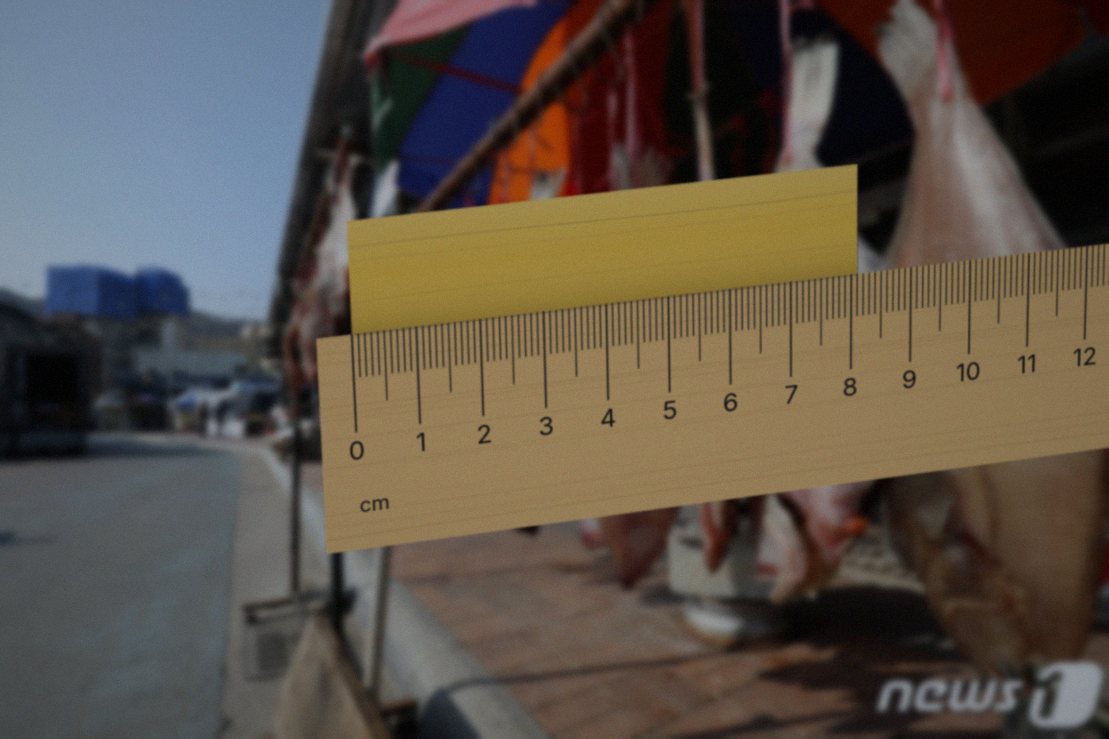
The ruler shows 8.1cm
